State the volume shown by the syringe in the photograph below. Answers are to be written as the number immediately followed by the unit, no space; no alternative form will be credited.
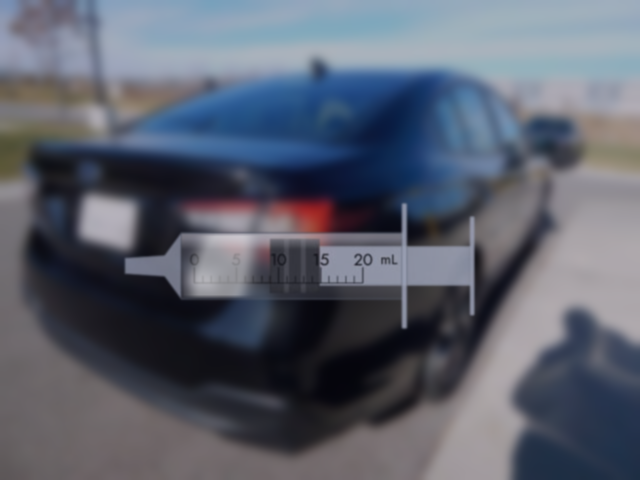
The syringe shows 9mL
